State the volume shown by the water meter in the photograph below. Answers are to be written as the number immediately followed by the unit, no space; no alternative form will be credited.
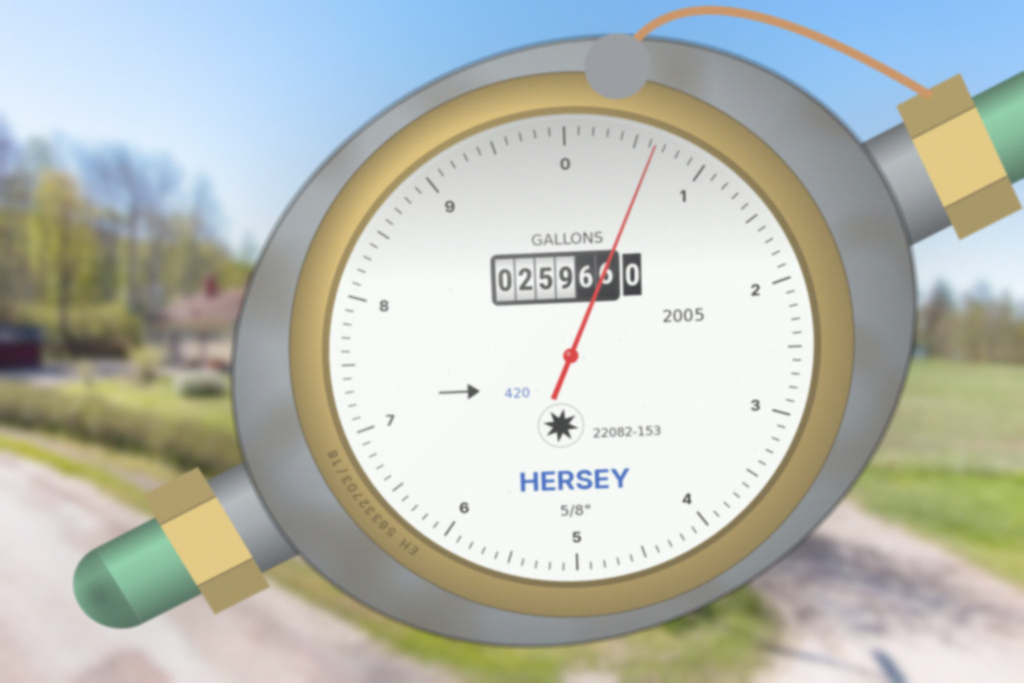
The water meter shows 259660.6gal
